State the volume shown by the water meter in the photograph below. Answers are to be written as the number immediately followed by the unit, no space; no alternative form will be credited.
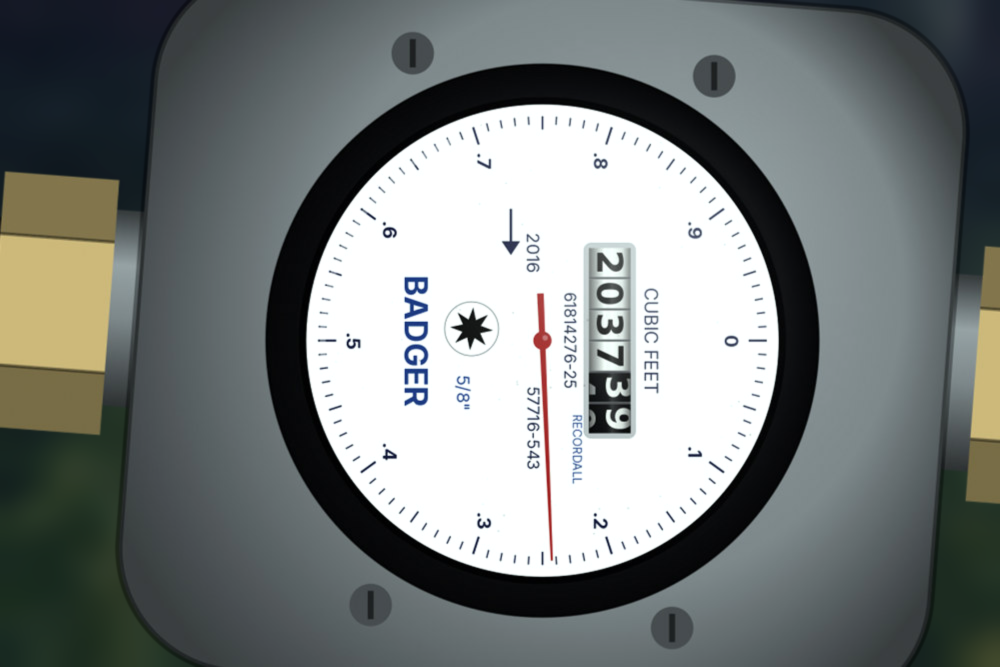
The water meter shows 203739.24ft³
